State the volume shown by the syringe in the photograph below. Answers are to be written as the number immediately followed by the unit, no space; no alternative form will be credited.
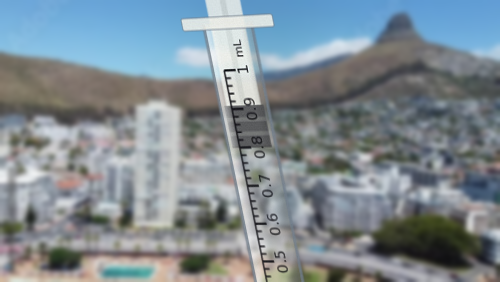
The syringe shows 0.8mL
